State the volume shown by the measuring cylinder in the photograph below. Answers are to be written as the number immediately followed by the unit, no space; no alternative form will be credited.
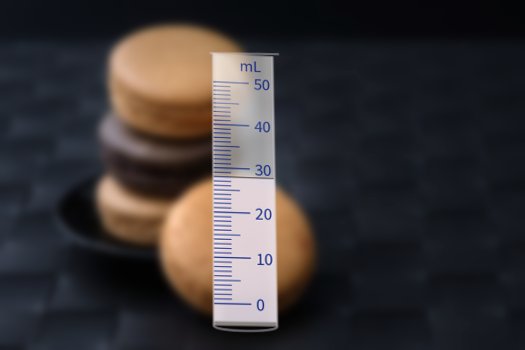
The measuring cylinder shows 28mL
